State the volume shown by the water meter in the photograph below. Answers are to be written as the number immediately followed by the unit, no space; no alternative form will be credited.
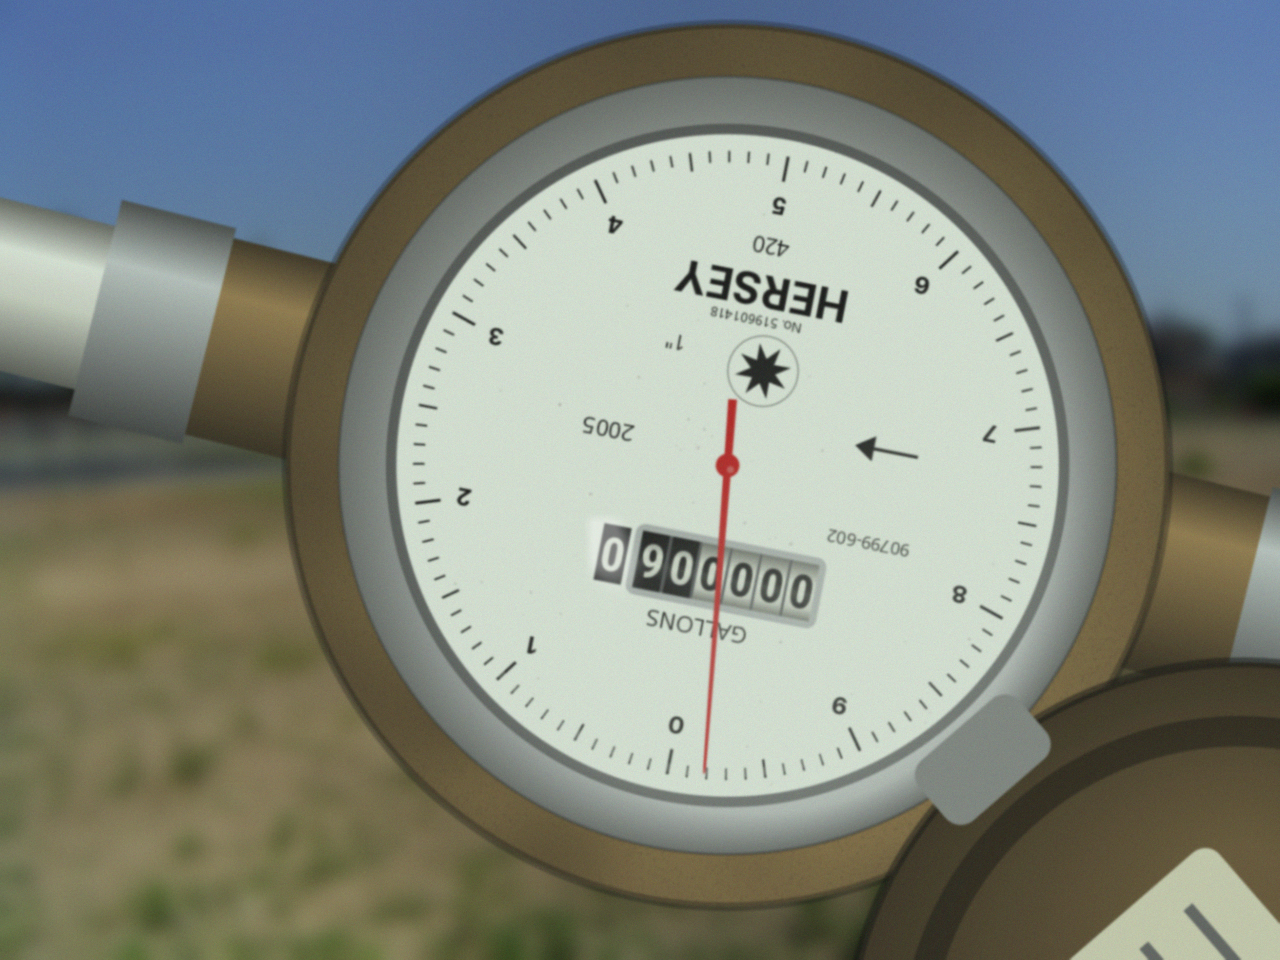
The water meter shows 59.8gal
